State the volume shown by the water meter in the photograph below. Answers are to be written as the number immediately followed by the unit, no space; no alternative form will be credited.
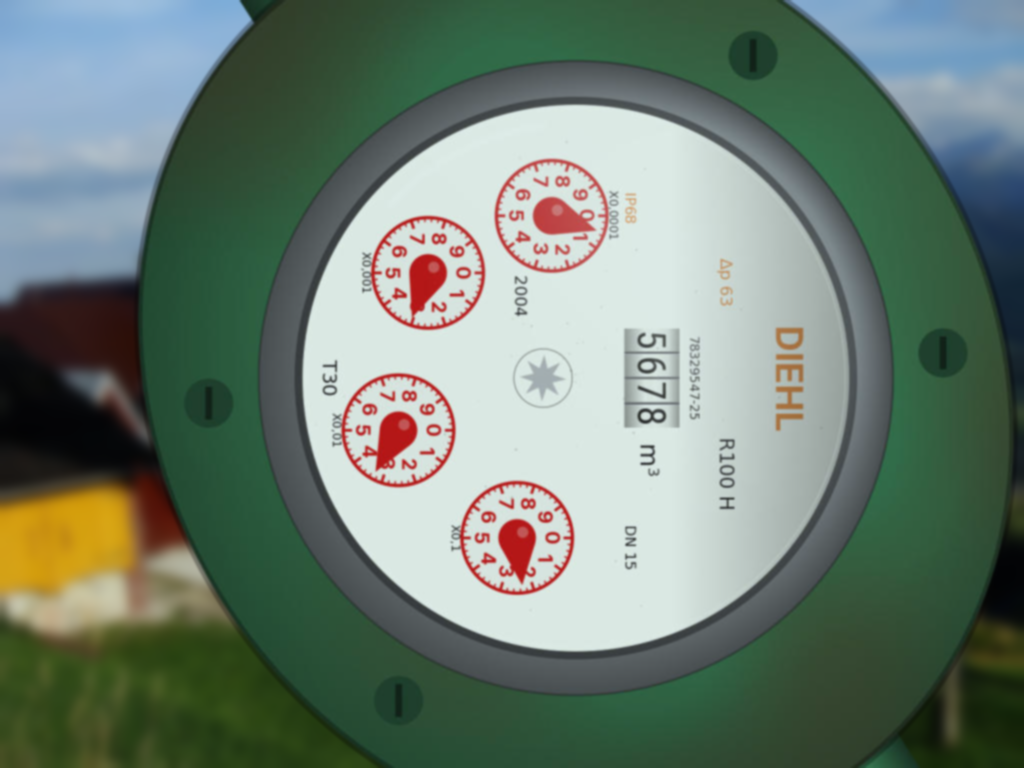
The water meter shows 5678.2330m³
